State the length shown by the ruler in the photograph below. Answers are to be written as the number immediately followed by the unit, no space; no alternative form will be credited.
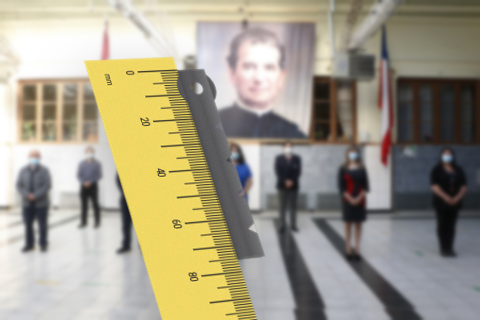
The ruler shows 75mm
